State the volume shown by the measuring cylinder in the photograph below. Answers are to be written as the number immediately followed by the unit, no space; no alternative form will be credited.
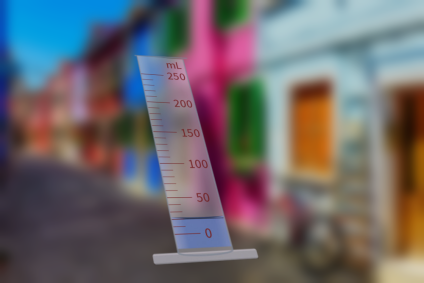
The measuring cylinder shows 20mL
